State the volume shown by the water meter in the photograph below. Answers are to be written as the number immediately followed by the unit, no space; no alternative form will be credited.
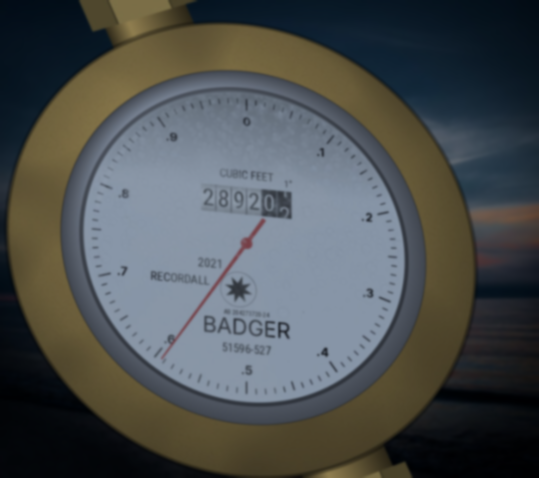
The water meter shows 289201.59ft³
